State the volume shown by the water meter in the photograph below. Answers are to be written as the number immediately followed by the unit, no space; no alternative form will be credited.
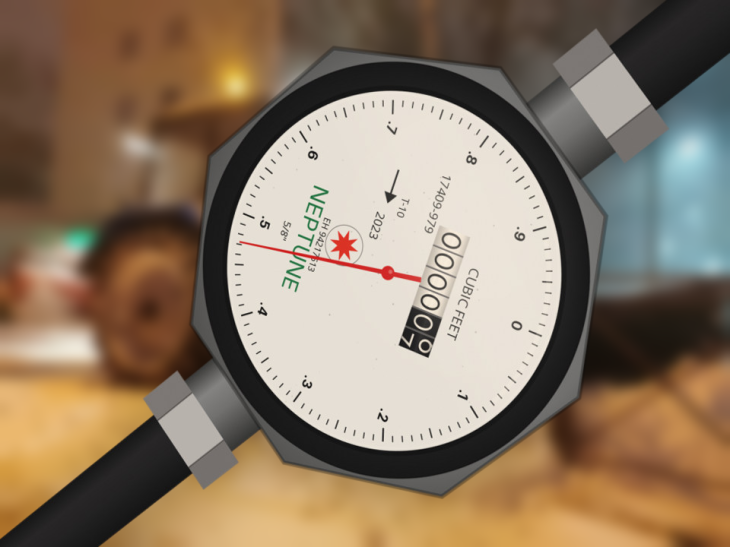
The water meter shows 6.47ft³
